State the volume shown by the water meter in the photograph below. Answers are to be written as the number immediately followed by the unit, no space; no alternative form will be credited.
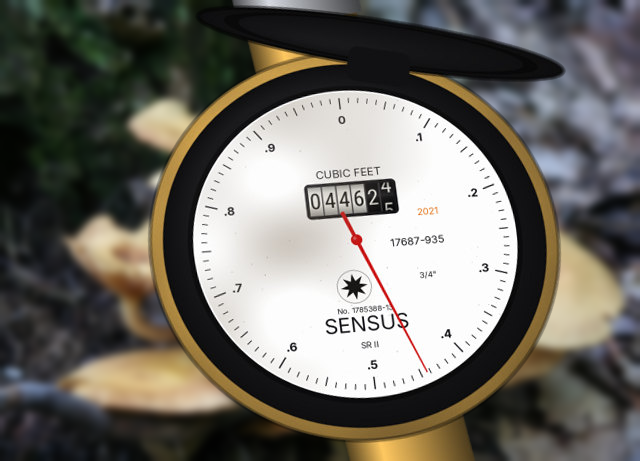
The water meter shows 44624.44ft³
